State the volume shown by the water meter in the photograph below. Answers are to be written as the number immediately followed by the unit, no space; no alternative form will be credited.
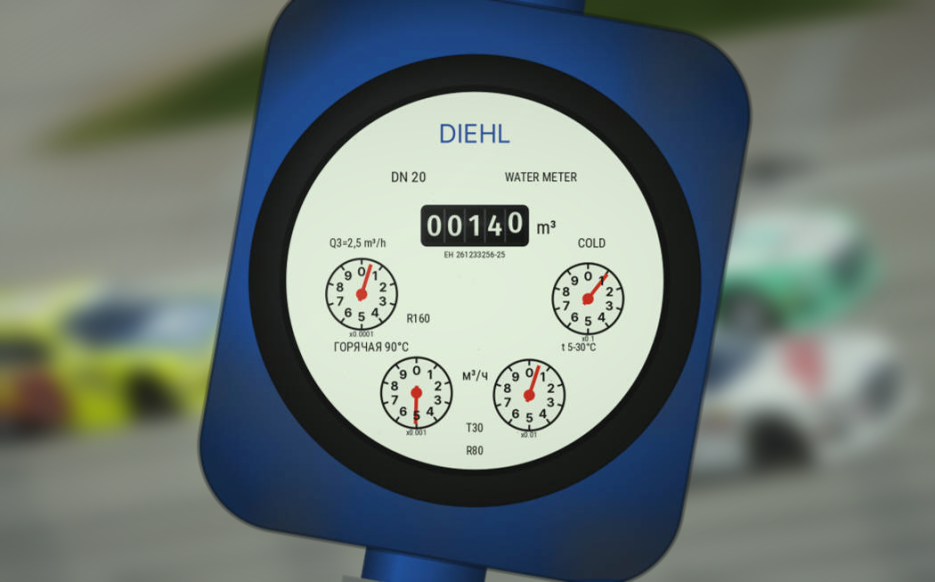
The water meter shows 140.1050m³
